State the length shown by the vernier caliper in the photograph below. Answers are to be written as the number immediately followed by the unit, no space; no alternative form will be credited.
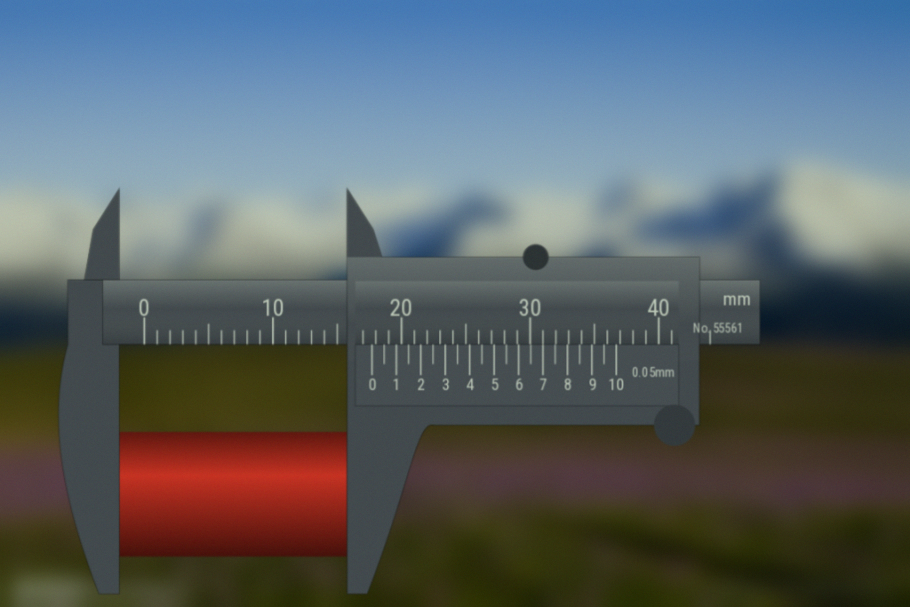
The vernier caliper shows 17.7mm
